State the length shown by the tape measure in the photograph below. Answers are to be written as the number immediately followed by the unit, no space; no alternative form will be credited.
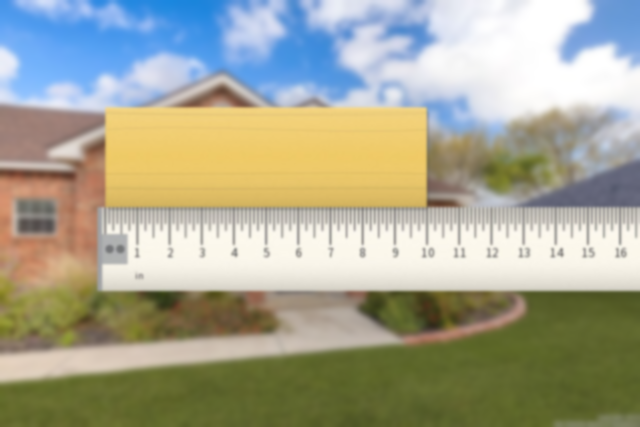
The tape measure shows 10in
